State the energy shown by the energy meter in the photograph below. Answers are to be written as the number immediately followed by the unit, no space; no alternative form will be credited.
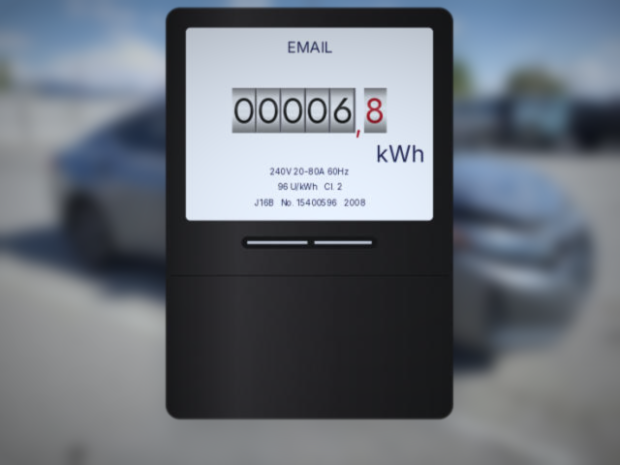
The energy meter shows 6.8kWh
